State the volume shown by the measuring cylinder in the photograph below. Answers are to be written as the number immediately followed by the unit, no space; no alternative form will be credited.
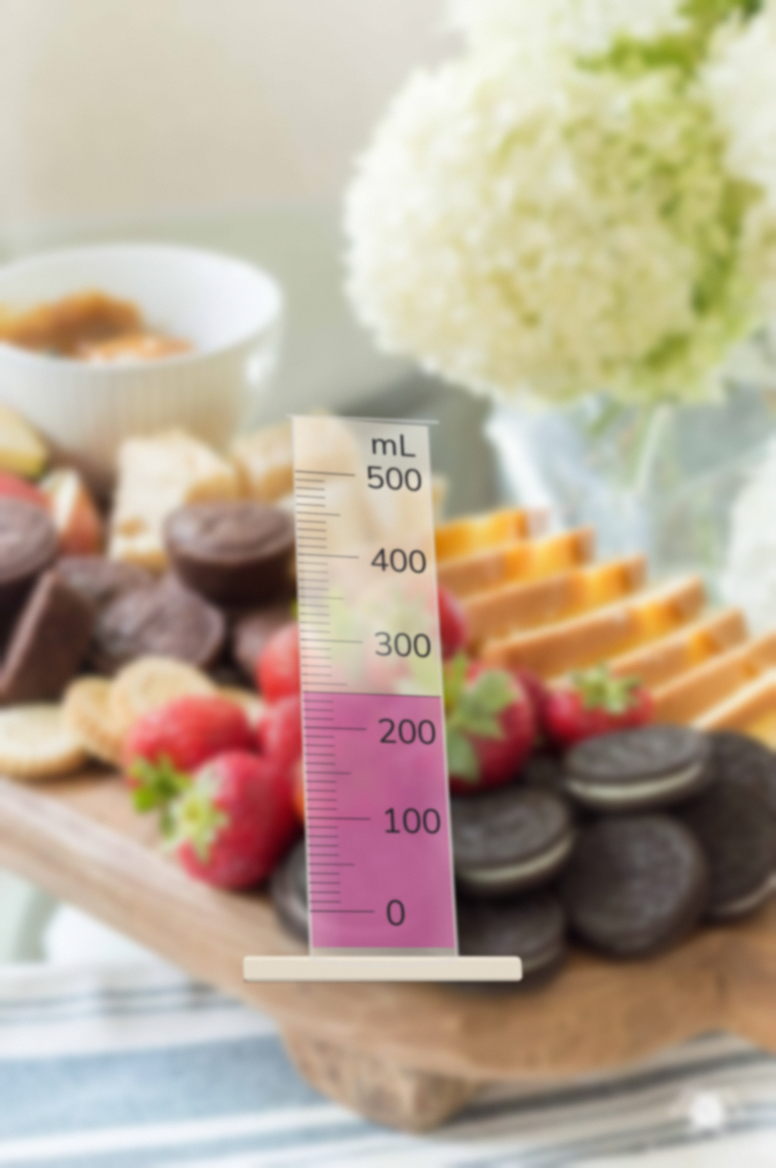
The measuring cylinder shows 240mL
